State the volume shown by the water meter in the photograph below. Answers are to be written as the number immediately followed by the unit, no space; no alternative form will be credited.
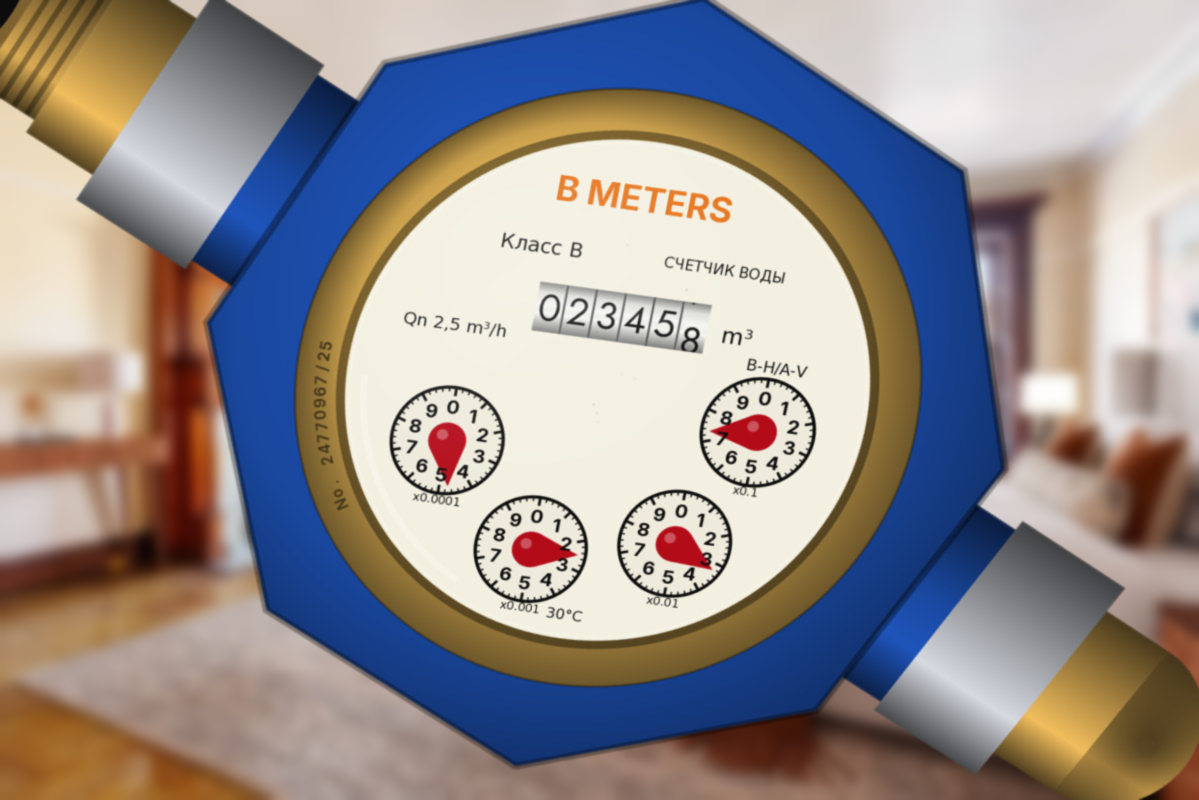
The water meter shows 23457.7324m³
